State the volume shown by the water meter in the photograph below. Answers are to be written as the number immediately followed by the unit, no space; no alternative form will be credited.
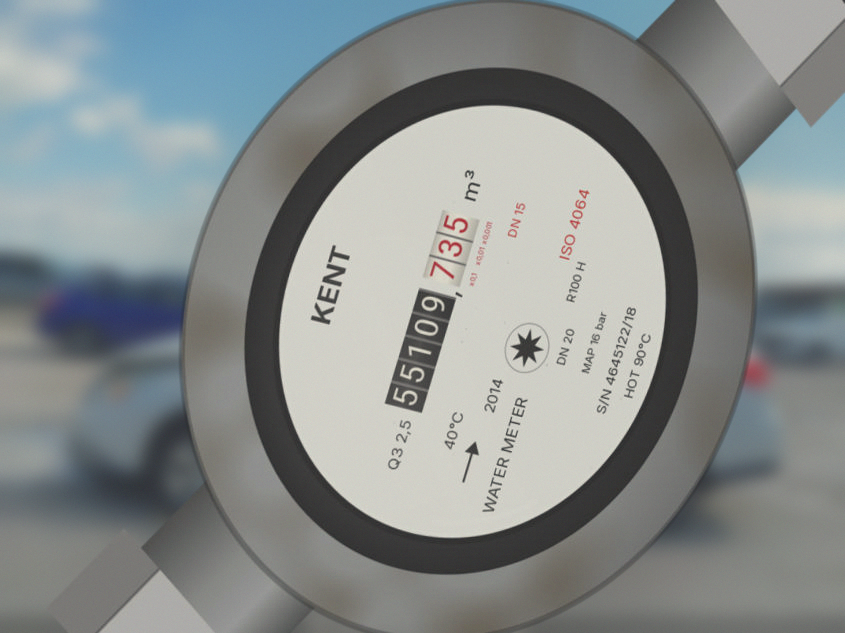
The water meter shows 55109.735m³
